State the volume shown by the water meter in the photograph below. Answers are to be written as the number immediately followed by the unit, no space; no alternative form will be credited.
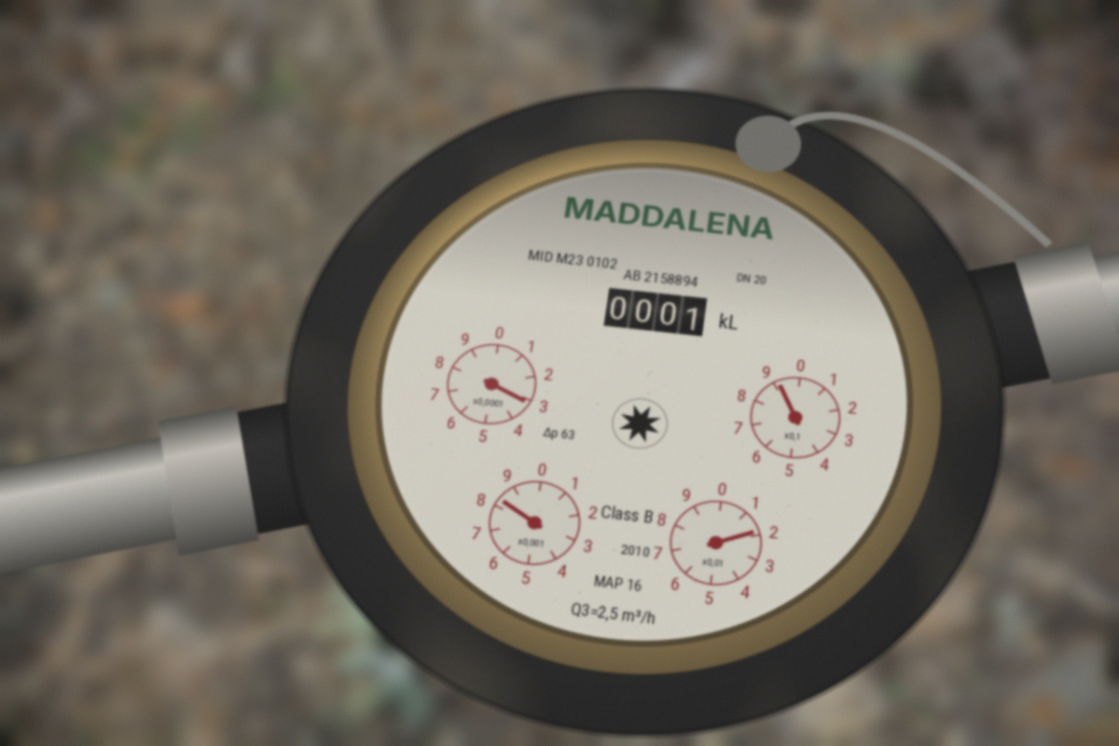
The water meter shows 0.9183kL
